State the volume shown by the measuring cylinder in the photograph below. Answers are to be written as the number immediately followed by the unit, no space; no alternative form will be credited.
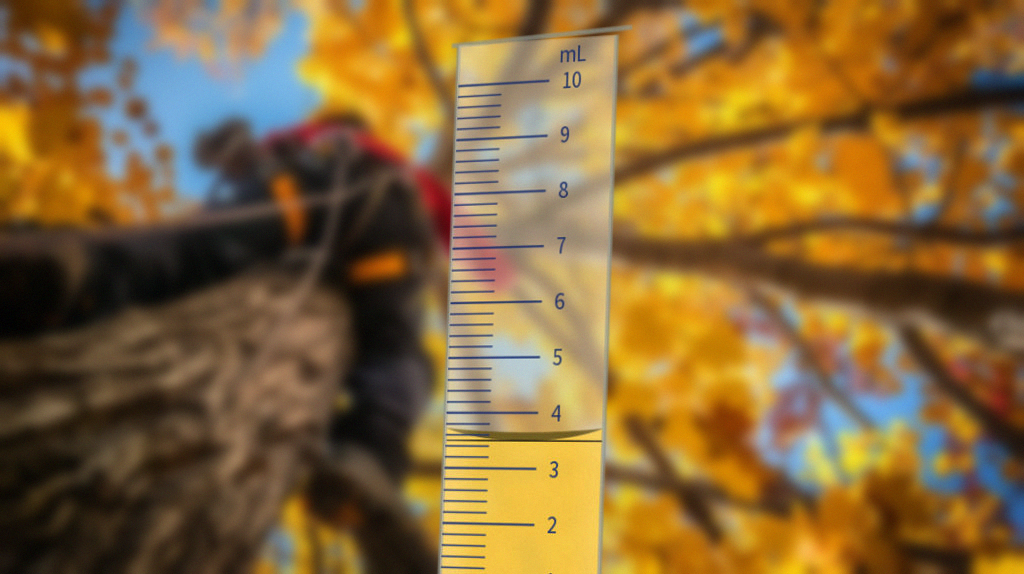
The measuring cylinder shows 3.5mL
